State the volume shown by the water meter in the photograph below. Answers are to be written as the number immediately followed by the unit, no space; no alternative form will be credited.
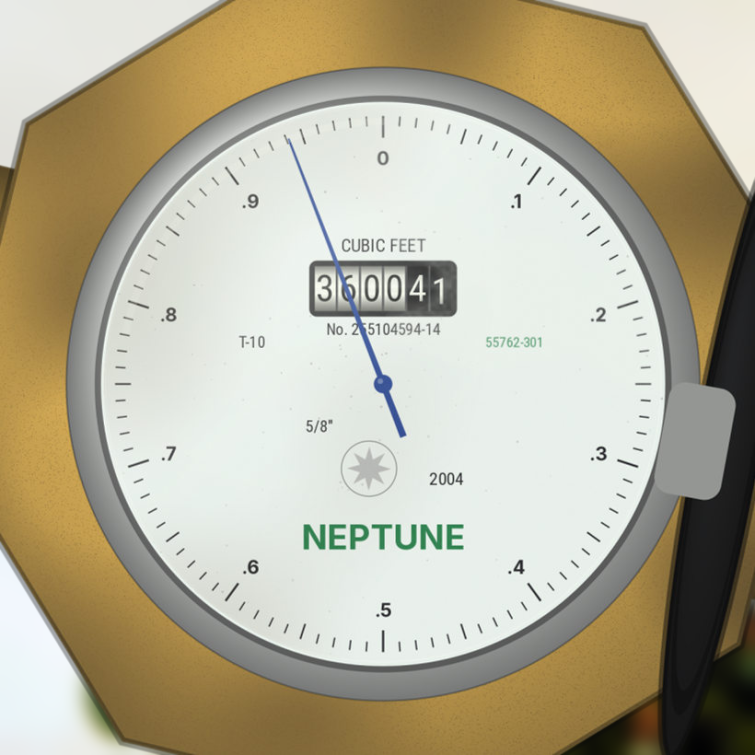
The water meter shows 360040.94ft³
